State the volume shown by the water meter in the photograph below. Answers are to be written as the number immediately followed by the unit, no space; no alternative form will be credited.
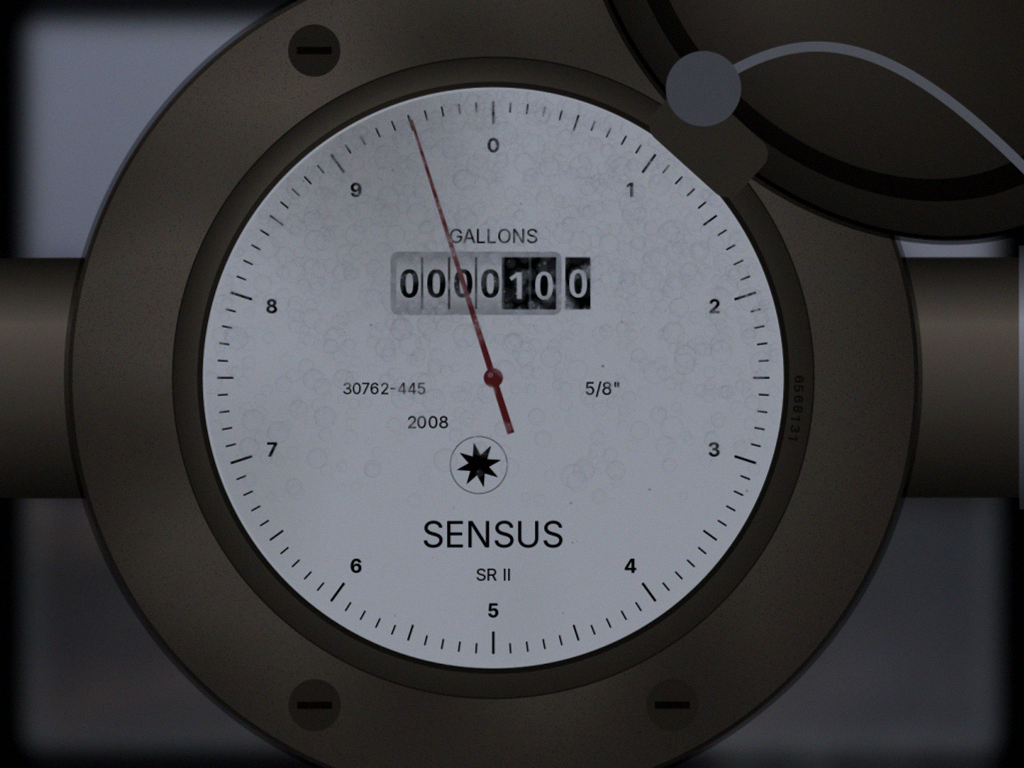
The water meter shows 99.5gal
